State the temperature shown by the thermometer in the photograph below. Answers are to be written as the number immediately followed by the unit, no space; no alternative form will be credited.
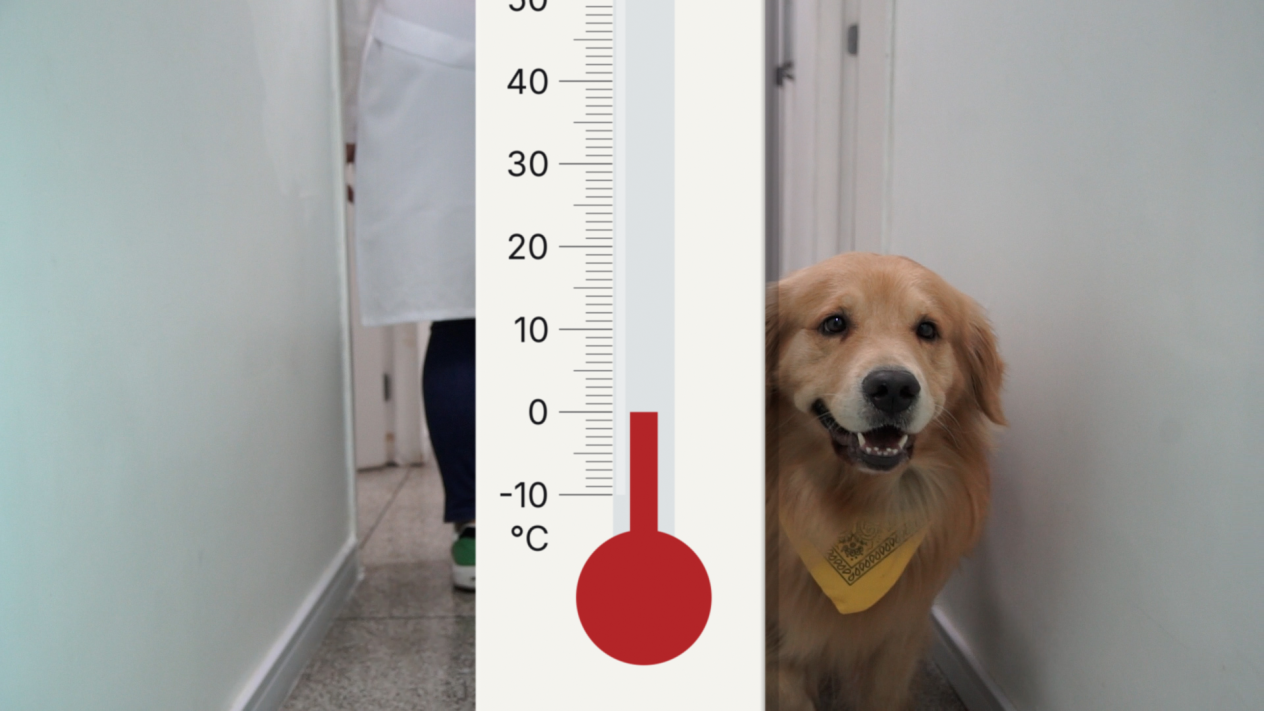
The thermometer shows 0°C
